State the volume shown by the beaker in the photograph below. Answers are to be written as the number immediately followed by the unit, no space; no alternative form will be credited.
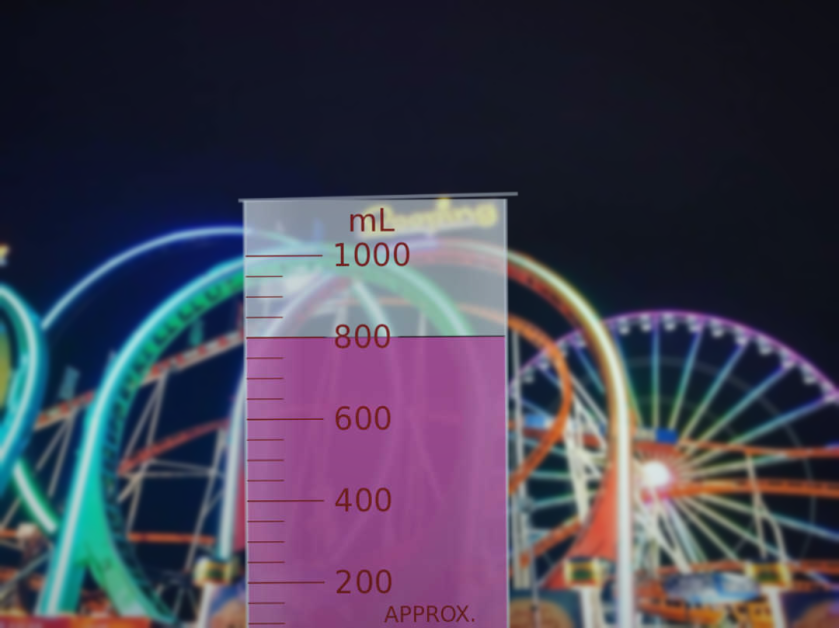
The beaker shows 800mL
